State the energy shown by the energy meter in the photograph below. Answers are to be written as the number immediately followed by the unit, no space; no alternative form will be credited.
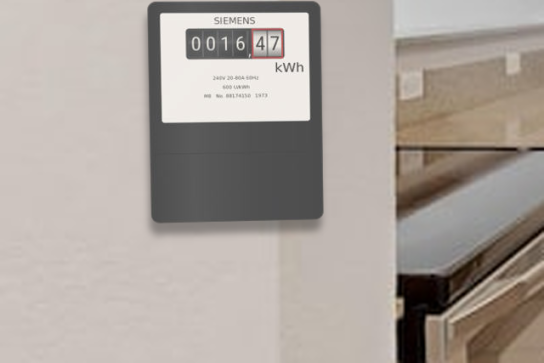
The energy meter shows 16.47kWh
